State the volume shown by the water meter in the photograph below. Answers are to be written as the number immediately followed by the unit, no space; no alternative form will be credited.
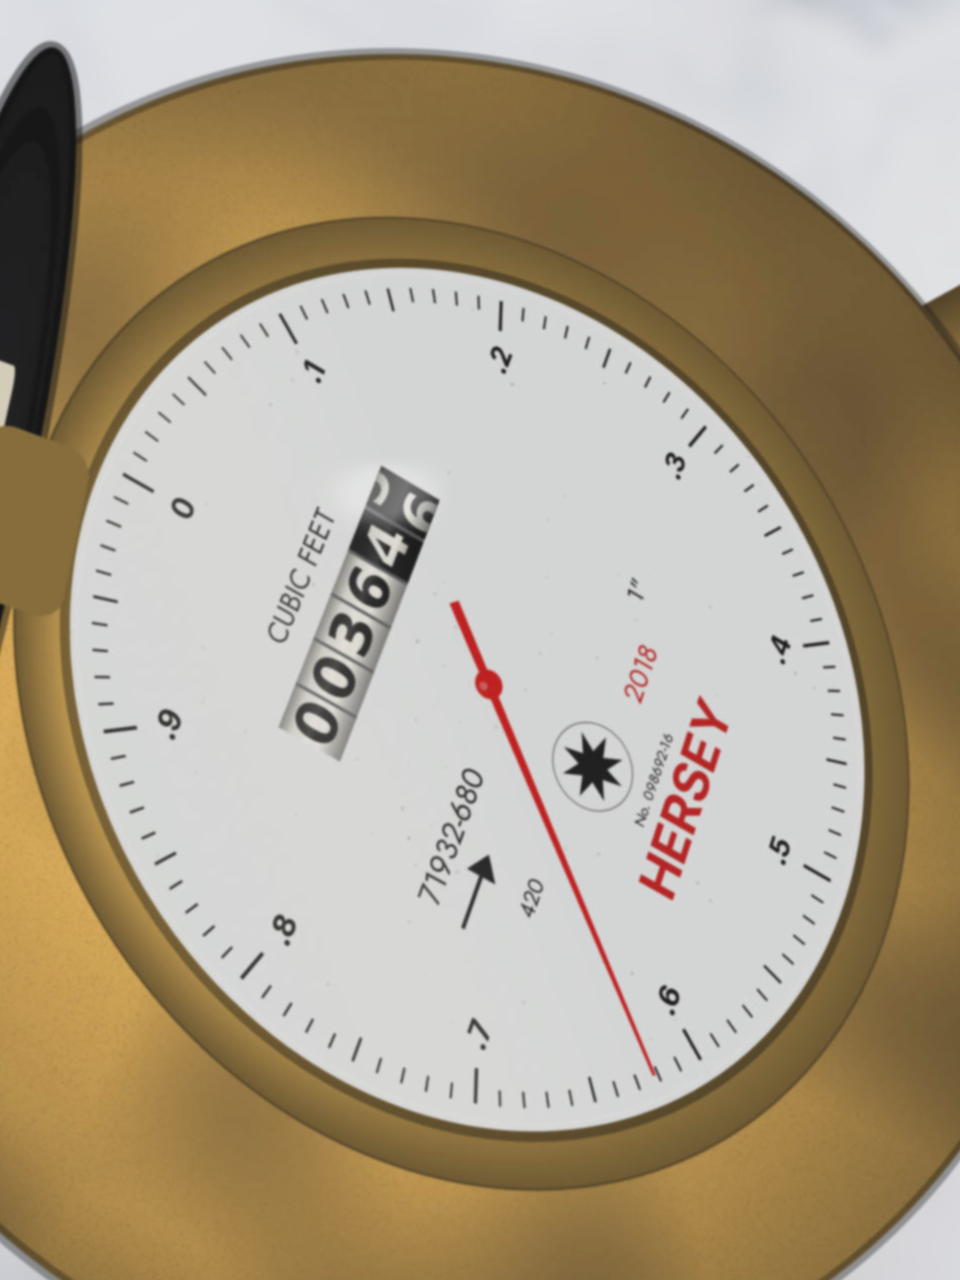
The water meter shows 3645.62ft³
